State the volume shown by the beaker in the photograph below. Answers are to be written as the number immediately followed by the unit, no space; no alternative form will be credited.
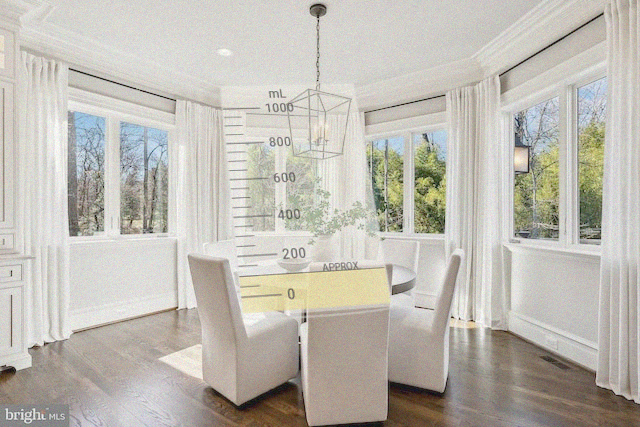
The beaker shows 100mL
